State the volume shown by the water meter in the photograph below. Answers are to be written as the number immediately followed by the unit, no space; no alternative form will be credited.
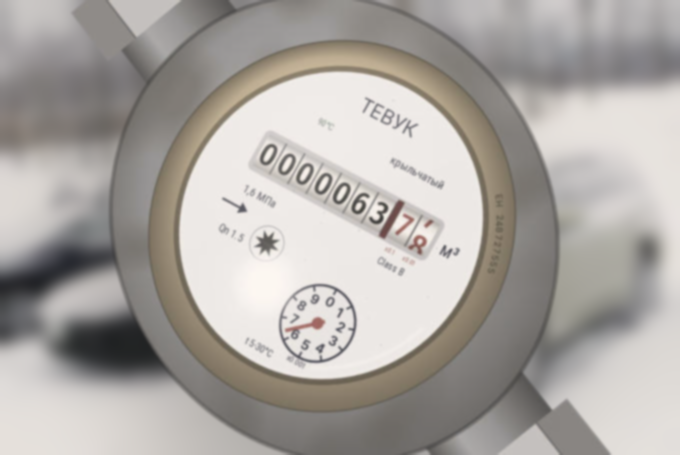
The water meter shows 63.776m³
